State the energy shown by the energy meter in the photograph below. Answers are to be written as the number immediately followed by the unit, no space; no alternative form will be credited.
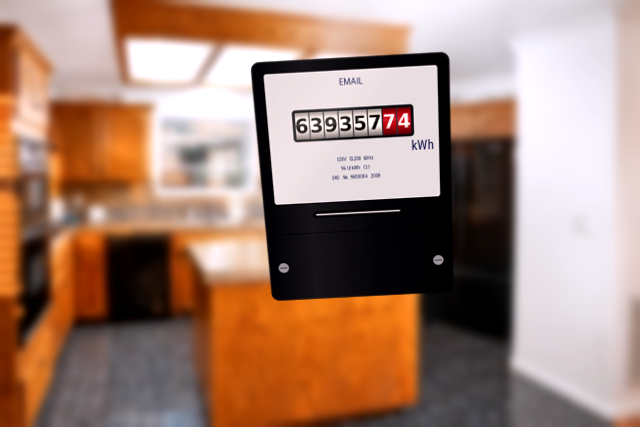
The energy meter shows 639357.74kWh
